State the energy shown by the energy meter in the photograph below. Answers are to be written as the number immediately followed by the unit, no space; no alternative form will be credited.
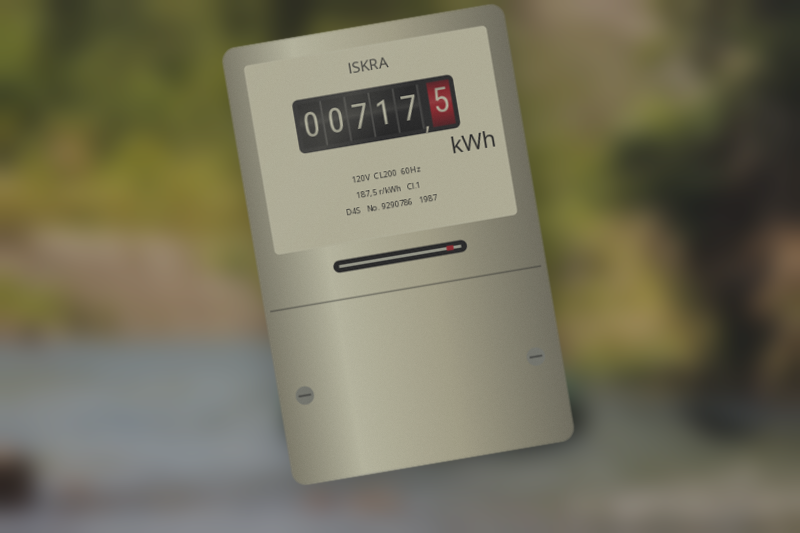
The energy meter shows 717.5kWh
